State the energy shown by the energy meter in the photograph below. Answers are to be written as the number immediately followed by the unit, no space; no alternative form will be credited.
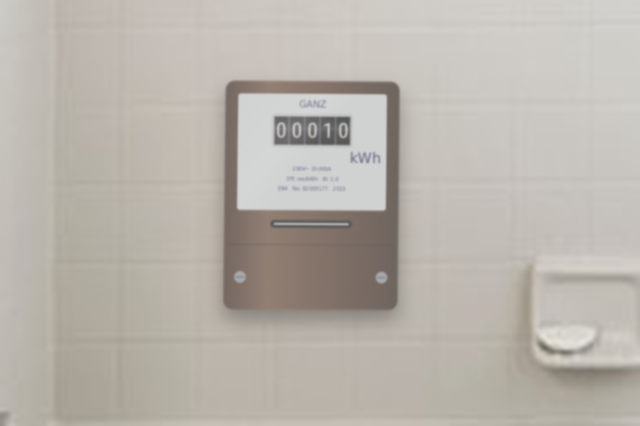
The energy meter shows 10kWh
